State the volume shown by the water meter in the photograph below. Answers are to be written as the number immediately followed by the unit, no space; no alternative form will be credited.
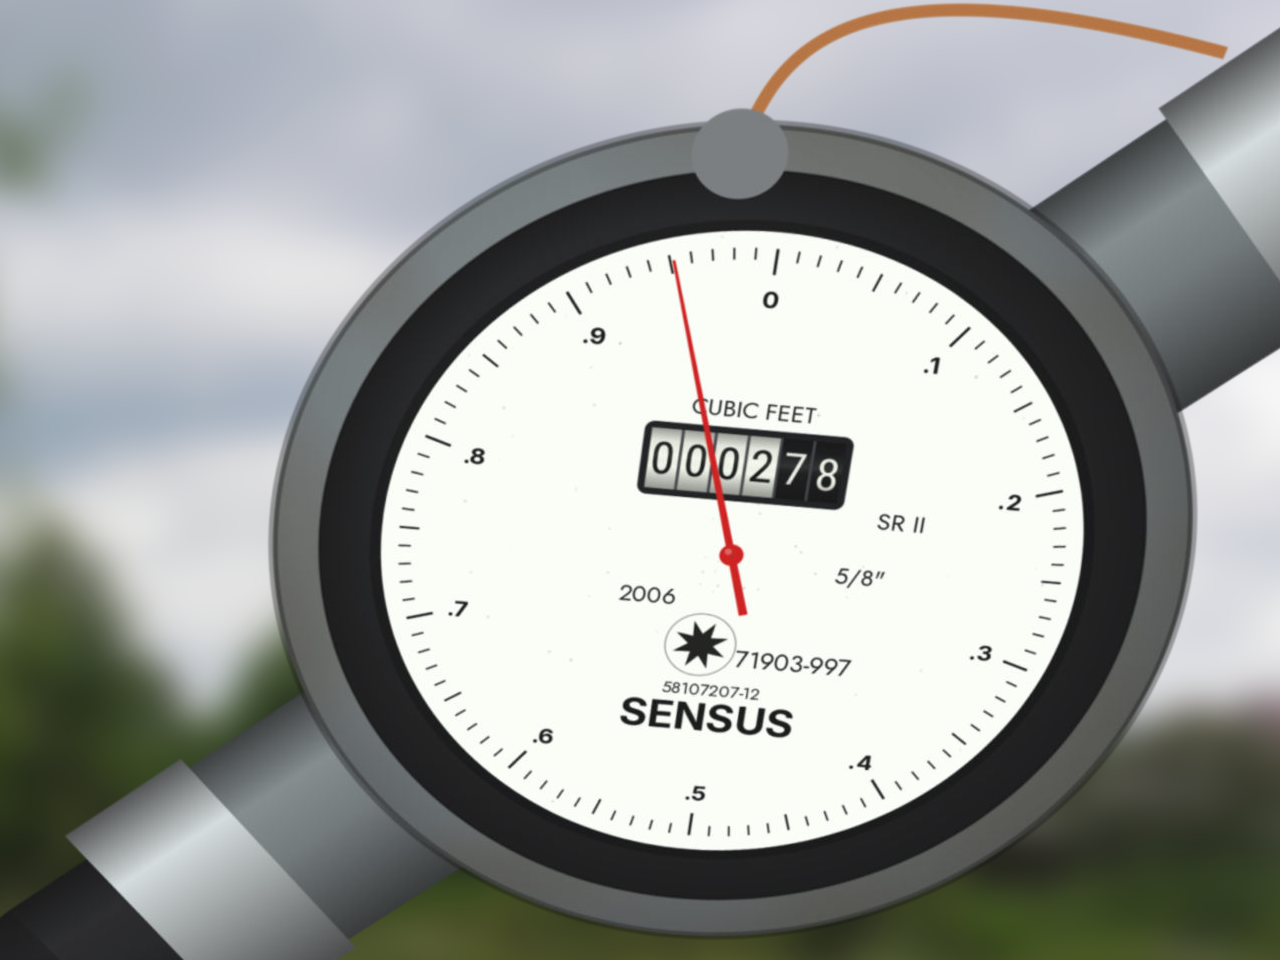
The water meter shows 277.95ft³
